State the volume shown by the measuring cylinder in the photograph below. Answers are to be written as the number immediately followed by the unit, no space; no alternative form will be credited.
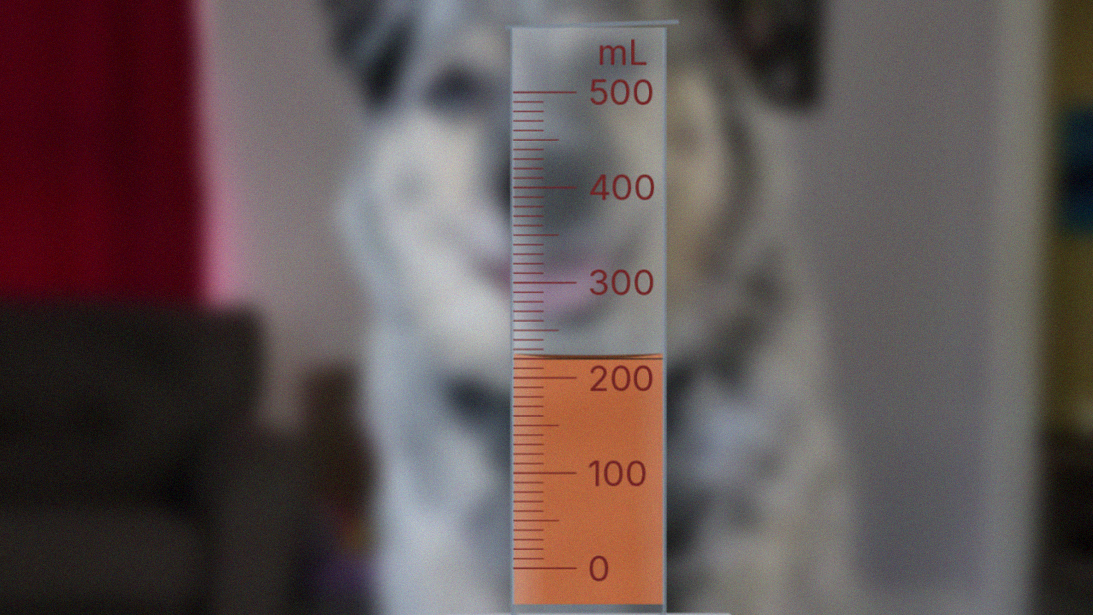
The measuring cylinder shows 220mL
